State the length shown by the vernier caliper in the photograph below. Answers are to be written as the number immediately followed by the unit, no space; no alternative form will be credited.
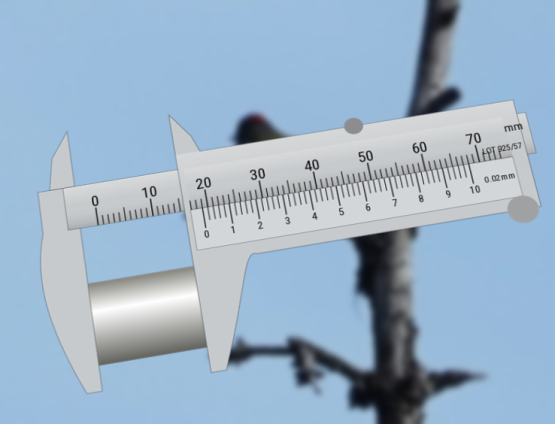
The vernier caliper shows 19.0mm
